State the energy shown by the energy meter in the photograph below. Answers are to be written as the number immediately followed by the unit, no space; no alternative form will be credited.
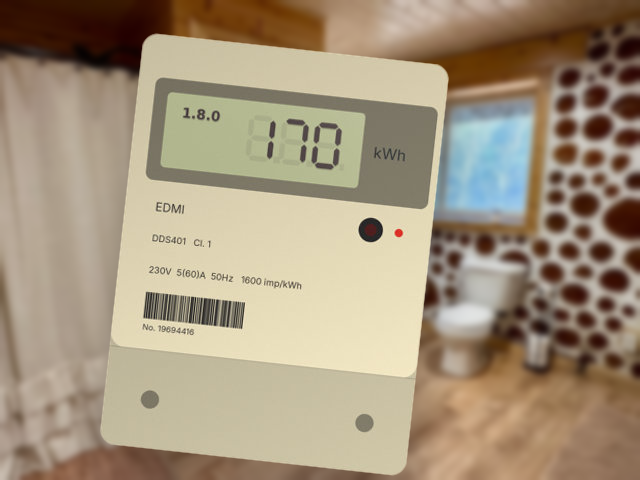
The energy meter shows 170kWh
